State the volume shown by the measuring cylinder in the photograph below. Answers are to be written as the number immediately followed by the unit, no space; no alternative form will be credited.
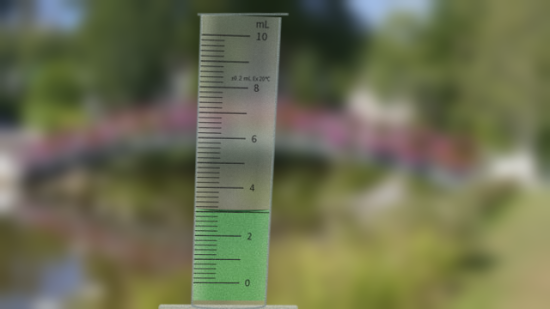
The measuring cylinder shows 3mL
